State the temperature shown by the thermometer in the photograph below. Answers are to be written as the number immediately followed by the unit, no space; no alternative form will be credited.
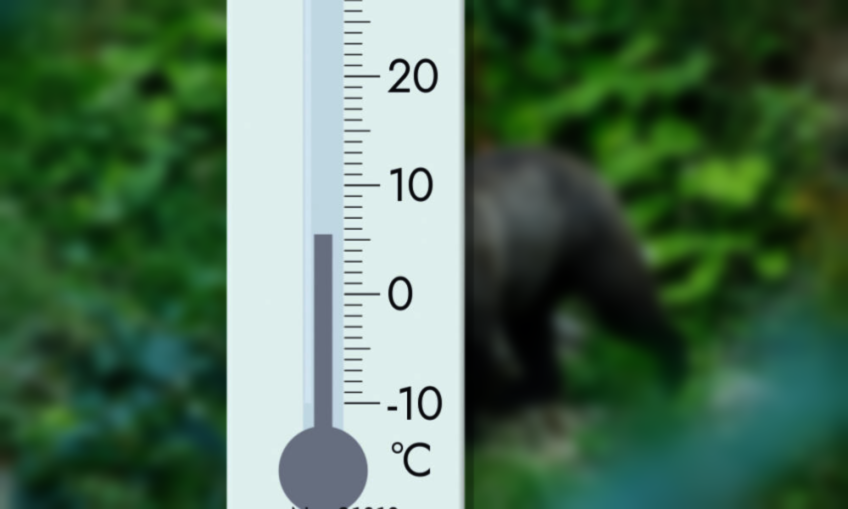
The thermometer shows 5.5°C
